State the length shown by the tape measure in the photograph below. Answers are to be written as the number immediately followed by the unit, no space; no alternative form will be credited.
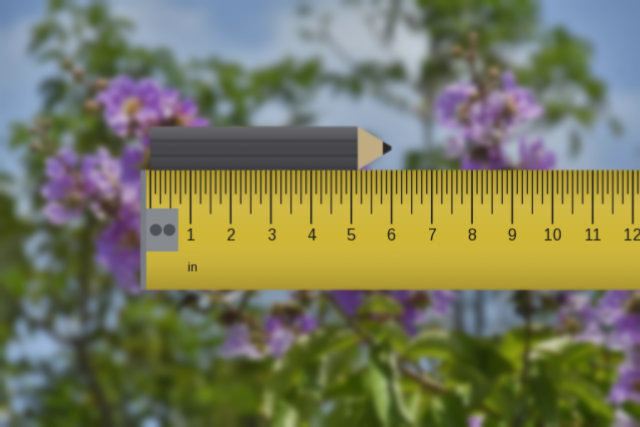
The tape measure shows 6in
